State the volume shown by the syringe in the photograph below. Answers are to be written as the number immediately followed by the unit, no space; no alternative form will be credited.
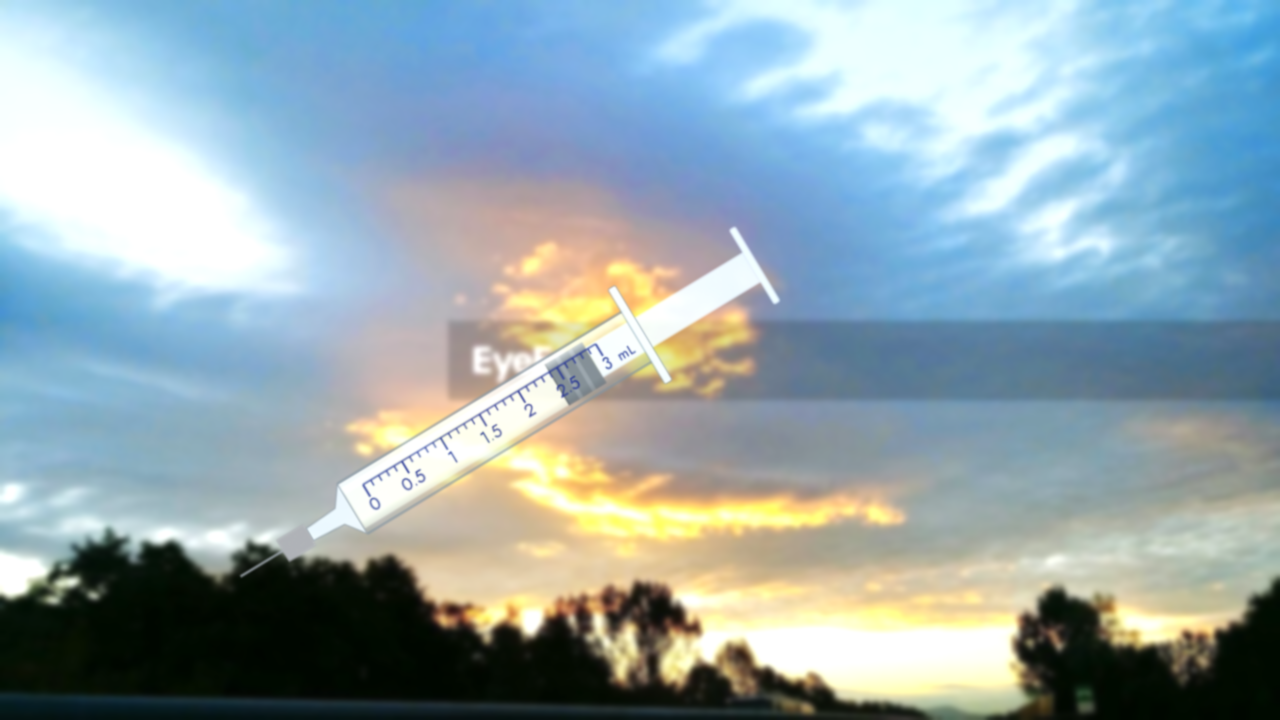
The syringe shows 2.4mL
